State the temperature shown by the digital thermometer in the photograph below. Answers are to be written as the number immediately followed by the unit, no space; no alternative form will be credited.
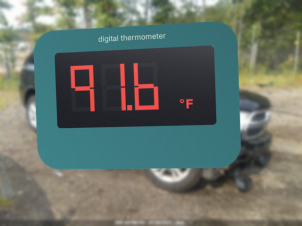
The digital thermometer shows 91.6°F
